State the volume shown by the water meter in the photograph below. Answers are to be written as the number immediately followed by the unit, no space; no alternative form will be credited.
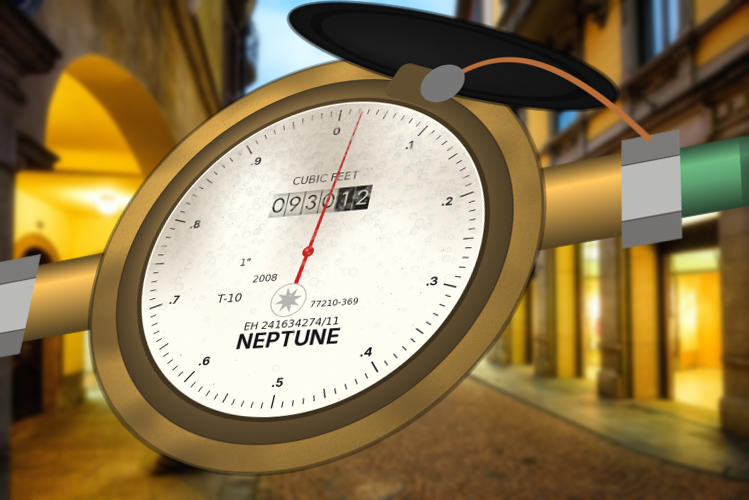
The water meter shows 93012.02ft³
